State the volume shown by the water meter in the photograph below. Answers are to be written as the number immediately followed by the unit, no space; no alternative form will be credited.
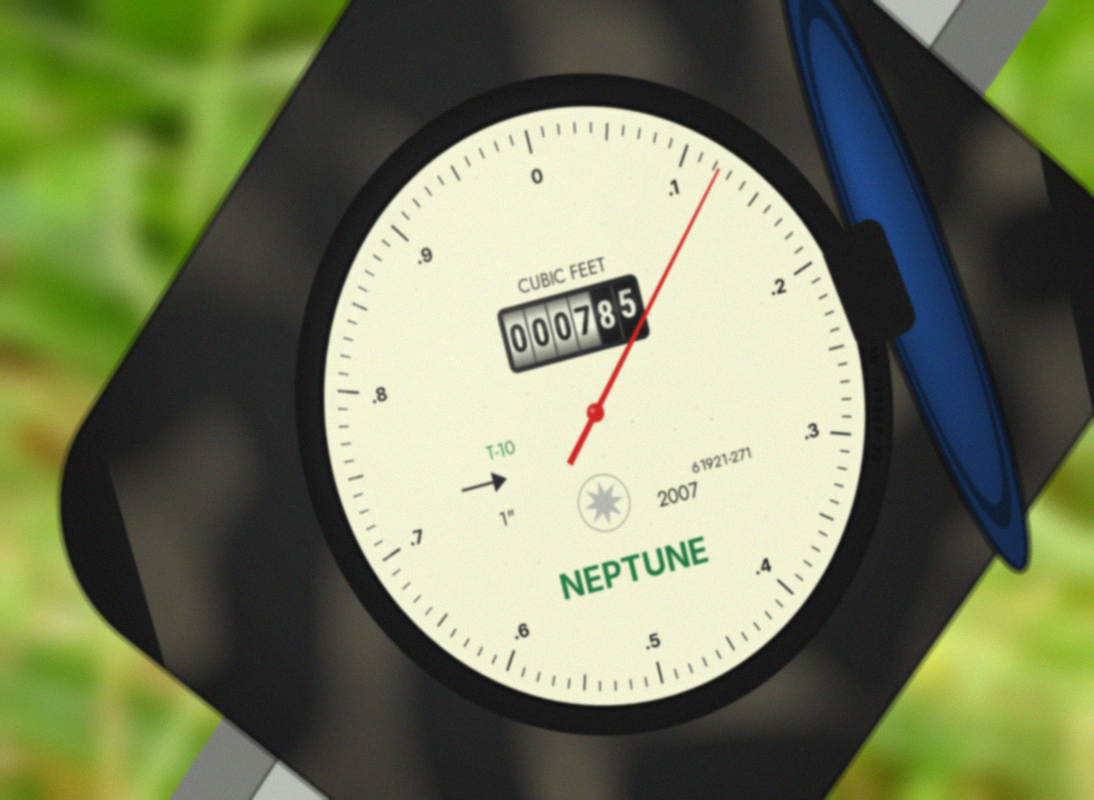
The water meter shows 785.12ft³
